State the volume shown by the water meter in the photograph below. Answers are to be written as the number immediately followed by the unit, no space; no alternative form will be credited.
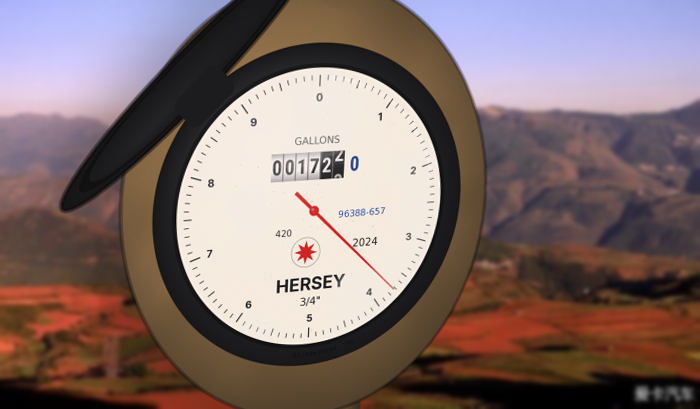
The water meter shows 17223.7gal
